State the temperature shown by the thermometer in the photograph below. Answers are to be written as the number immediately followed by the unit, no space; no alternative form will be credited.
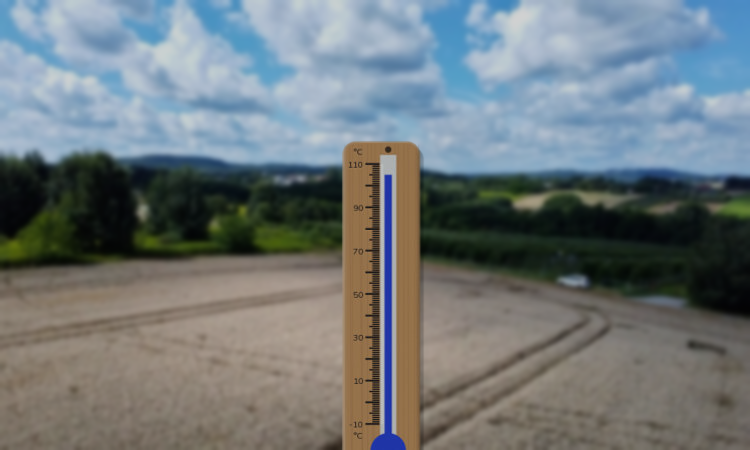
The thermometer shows 105°C
